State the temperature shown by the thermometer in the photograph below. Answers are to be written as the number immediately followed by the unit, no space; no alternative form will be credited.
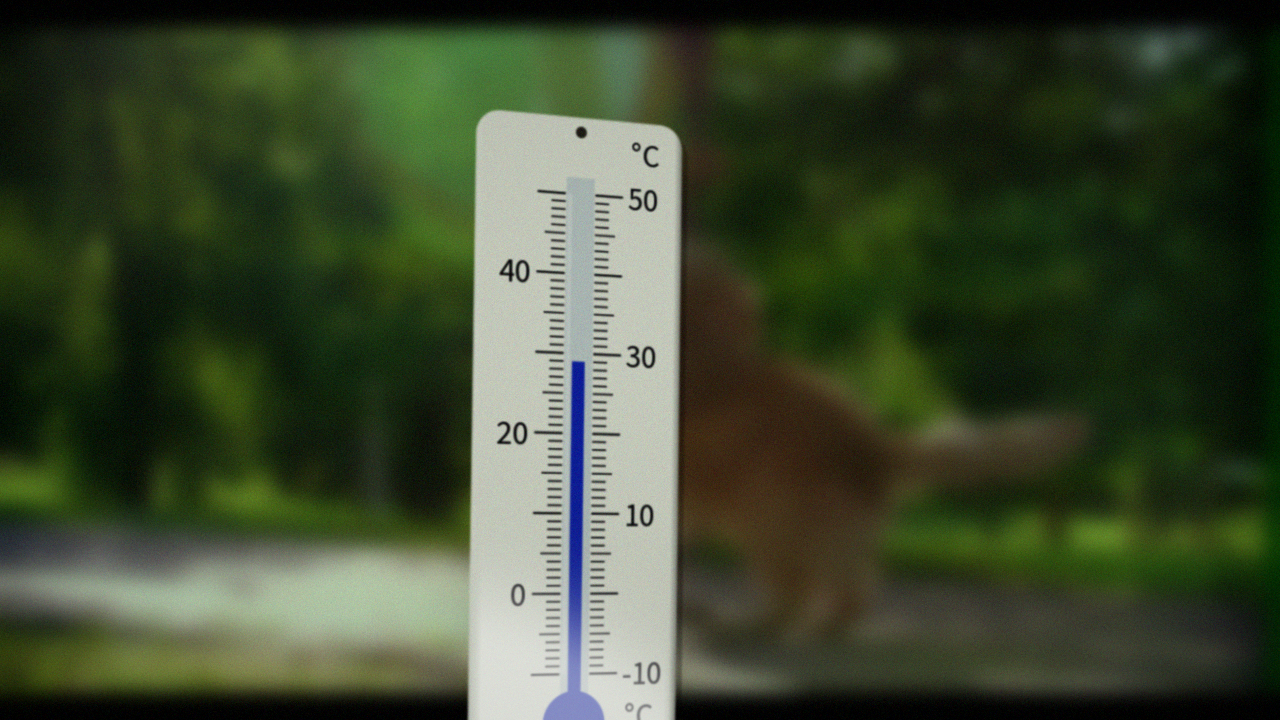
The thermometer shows 29°C
